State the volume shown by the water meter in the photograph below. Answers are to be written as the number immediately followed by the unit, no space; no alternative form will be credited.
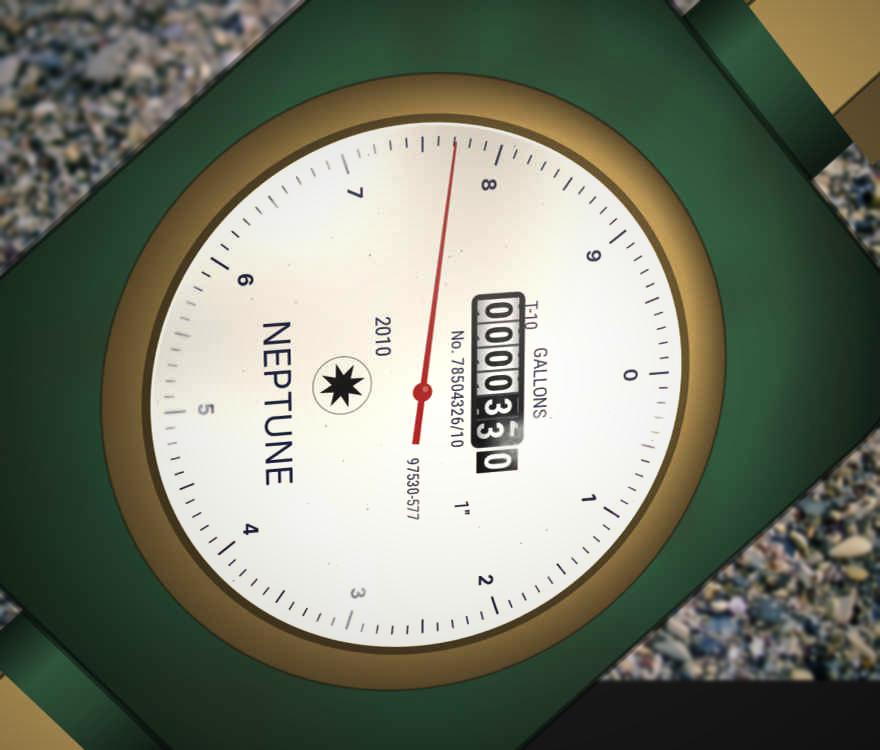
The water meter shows 327.7gal
